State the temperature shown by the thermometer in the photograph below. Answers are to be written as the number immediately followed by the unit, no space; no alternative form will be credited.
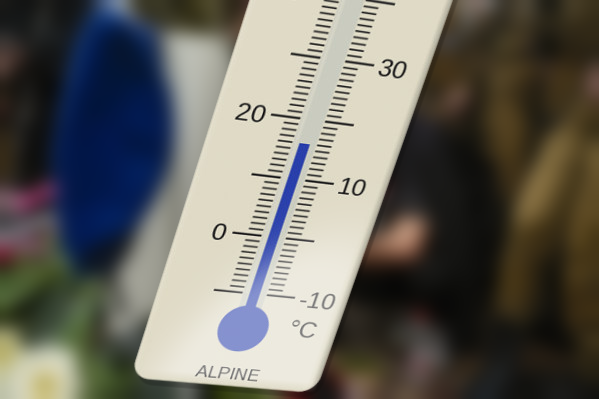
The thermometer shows 16°C
